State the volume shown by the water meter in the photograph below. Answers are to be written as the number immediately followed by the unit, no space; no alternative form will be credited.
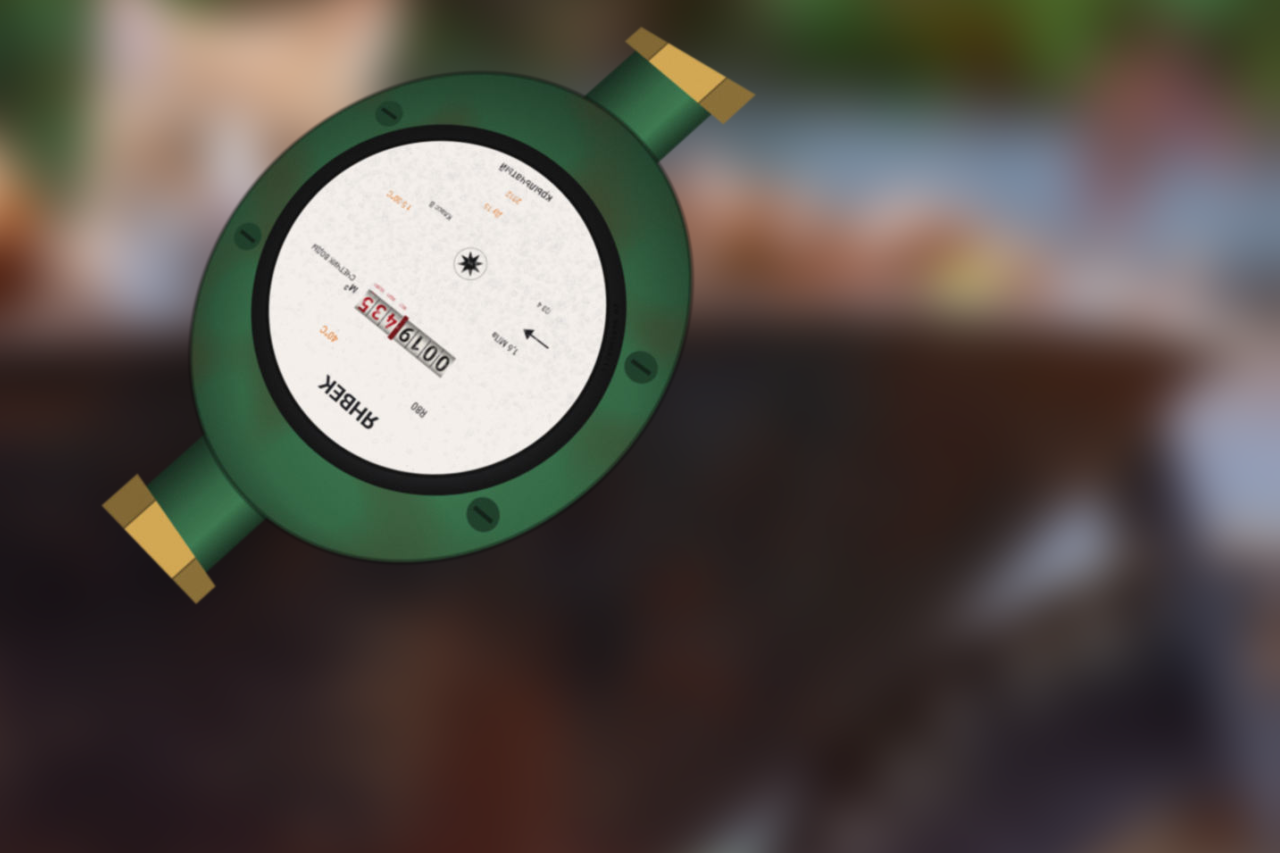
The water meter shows 19.435m³
